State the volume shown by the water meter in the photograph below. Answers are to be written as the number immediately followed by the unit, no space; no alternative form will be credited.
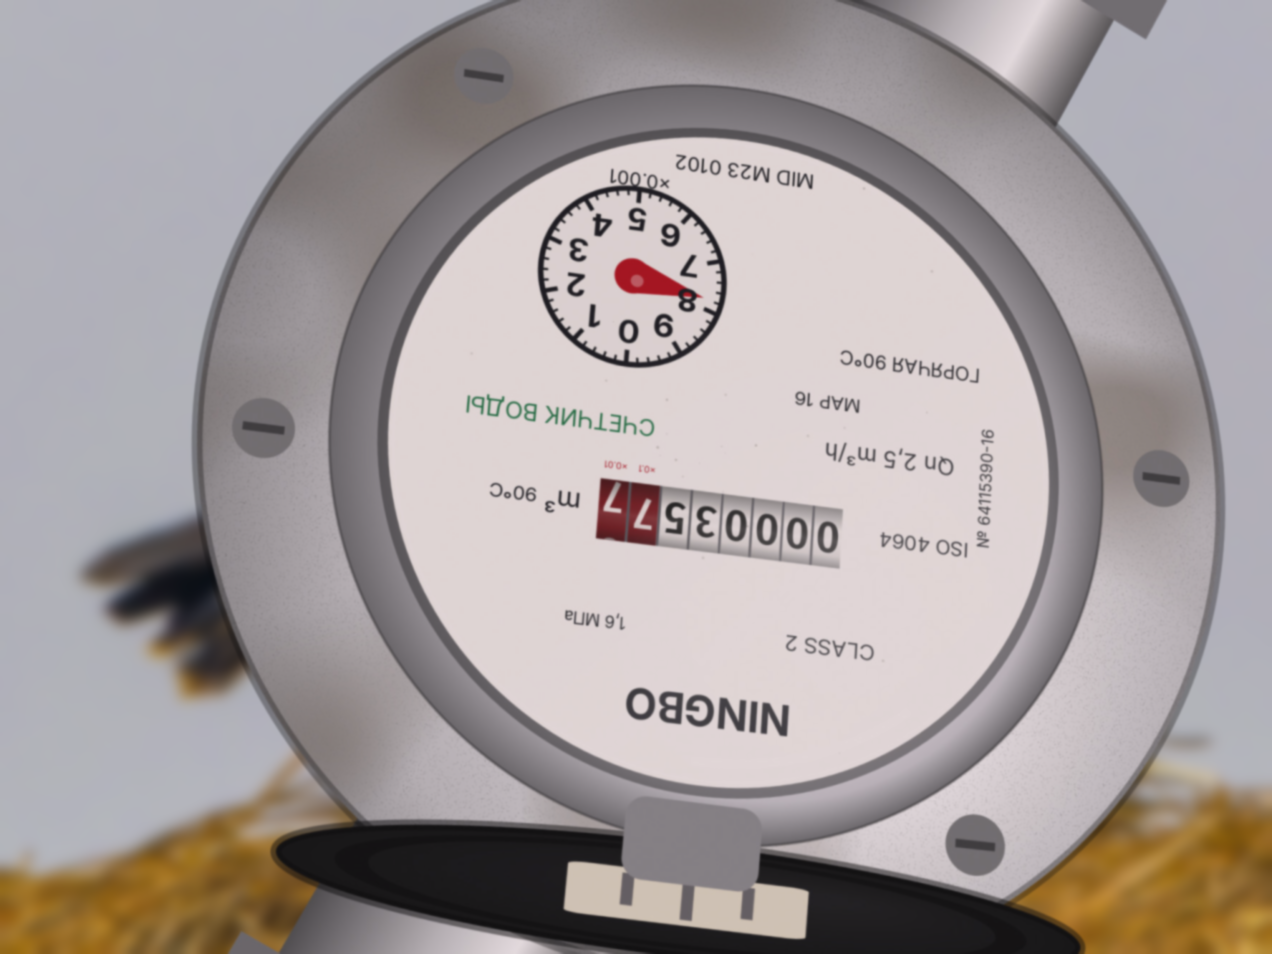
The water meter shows 35.767m³
